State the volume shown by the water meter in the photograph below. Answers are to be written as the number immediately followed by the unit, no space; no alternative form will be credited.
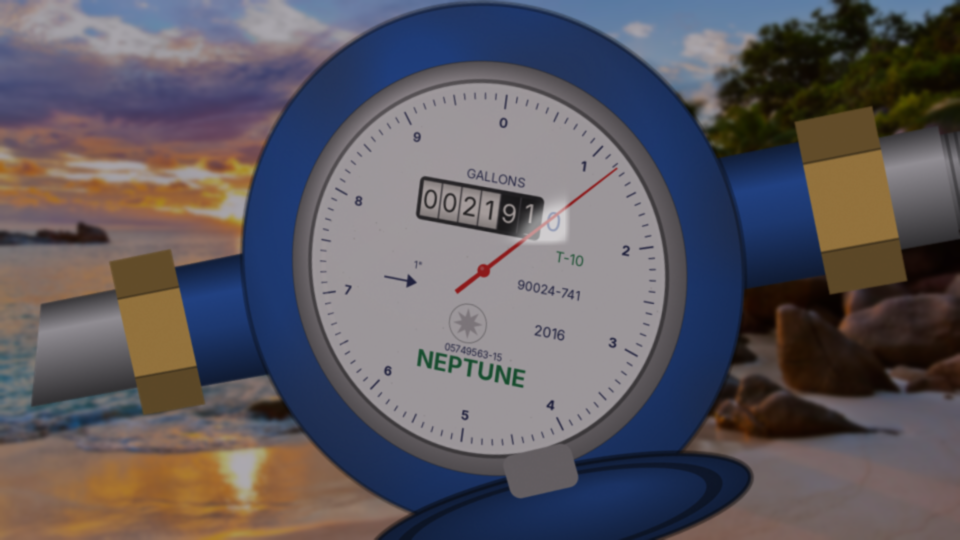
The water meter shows 21911.2gal
